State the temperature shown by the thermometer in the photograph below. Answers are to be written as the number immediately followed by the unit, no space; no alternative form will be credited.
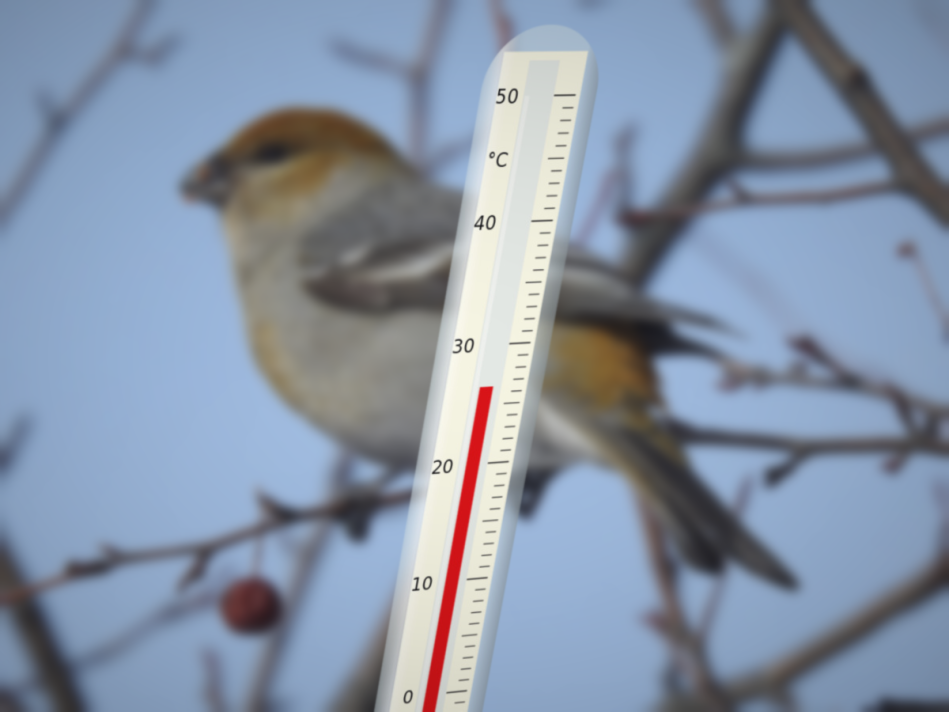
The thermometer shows 26.5°C
